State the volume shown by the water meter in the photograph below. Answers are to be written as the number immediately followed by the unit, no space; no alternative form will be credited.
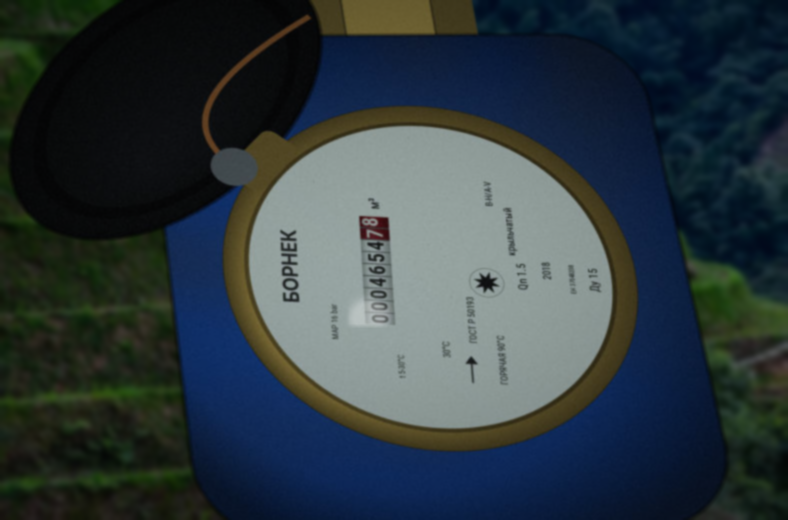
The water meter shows 4654.78m³
